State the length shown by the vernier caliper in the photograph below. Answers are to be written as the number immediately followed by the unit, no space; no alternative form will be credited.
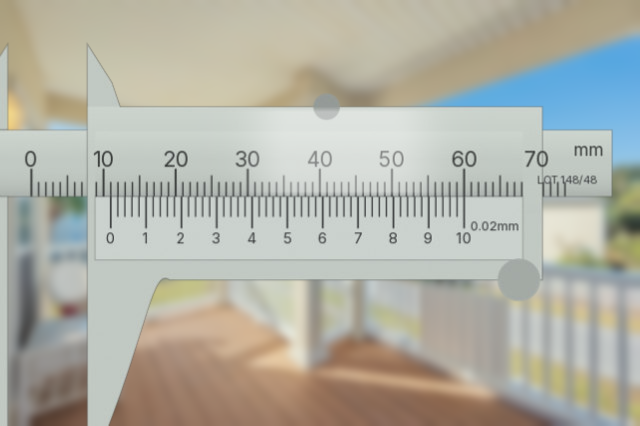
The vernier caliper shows 11.0mm
